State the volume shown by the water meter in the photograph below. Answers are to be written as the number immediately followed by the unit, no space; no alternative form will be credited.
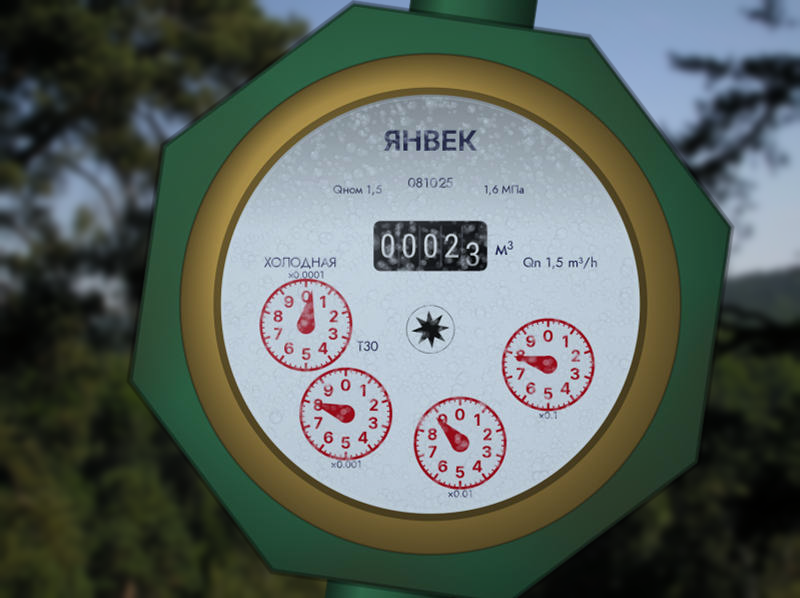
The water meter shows 22.7880m³
